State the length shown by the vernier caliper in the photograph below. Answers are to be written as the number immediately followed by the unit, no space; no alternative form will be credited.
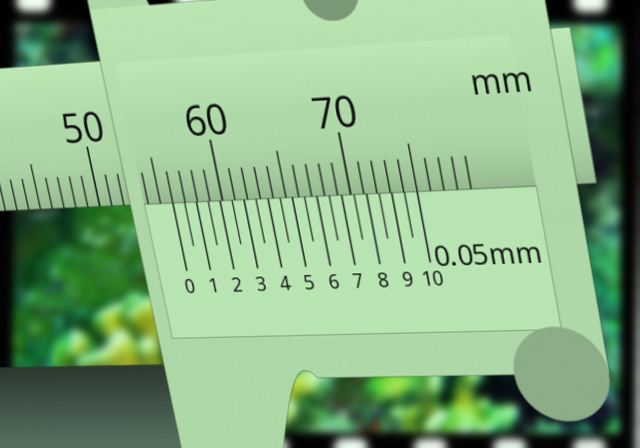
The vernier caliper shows 56.0mm
